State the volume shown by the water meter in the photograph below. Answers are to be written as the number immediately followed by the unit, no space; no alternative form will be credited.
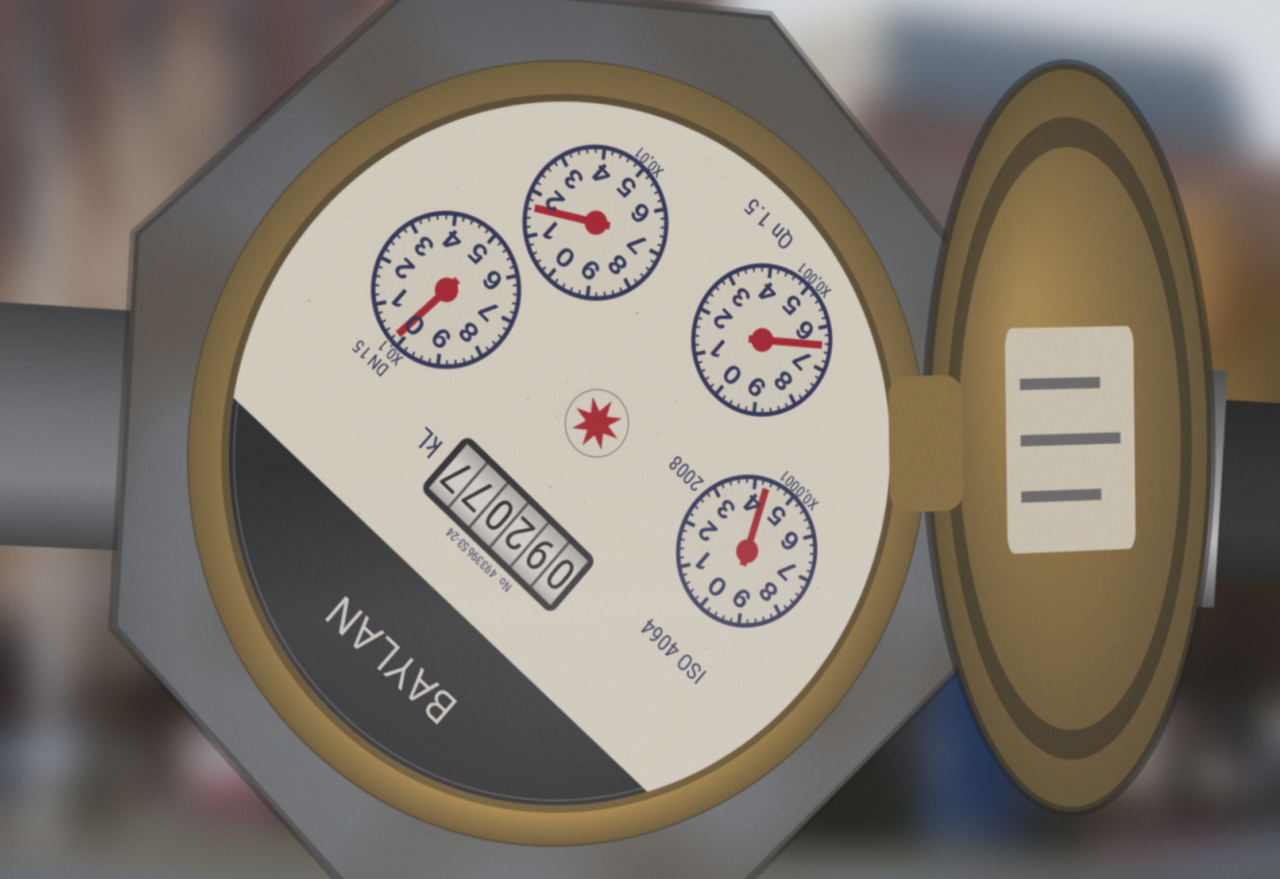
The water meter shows 92077.0164kL
